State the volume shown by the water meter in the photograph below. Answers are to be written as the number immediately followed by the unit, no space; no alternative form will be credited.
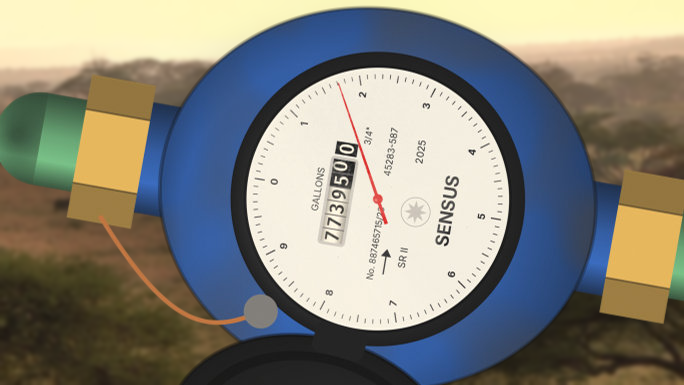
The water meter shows 7739501.7gal
